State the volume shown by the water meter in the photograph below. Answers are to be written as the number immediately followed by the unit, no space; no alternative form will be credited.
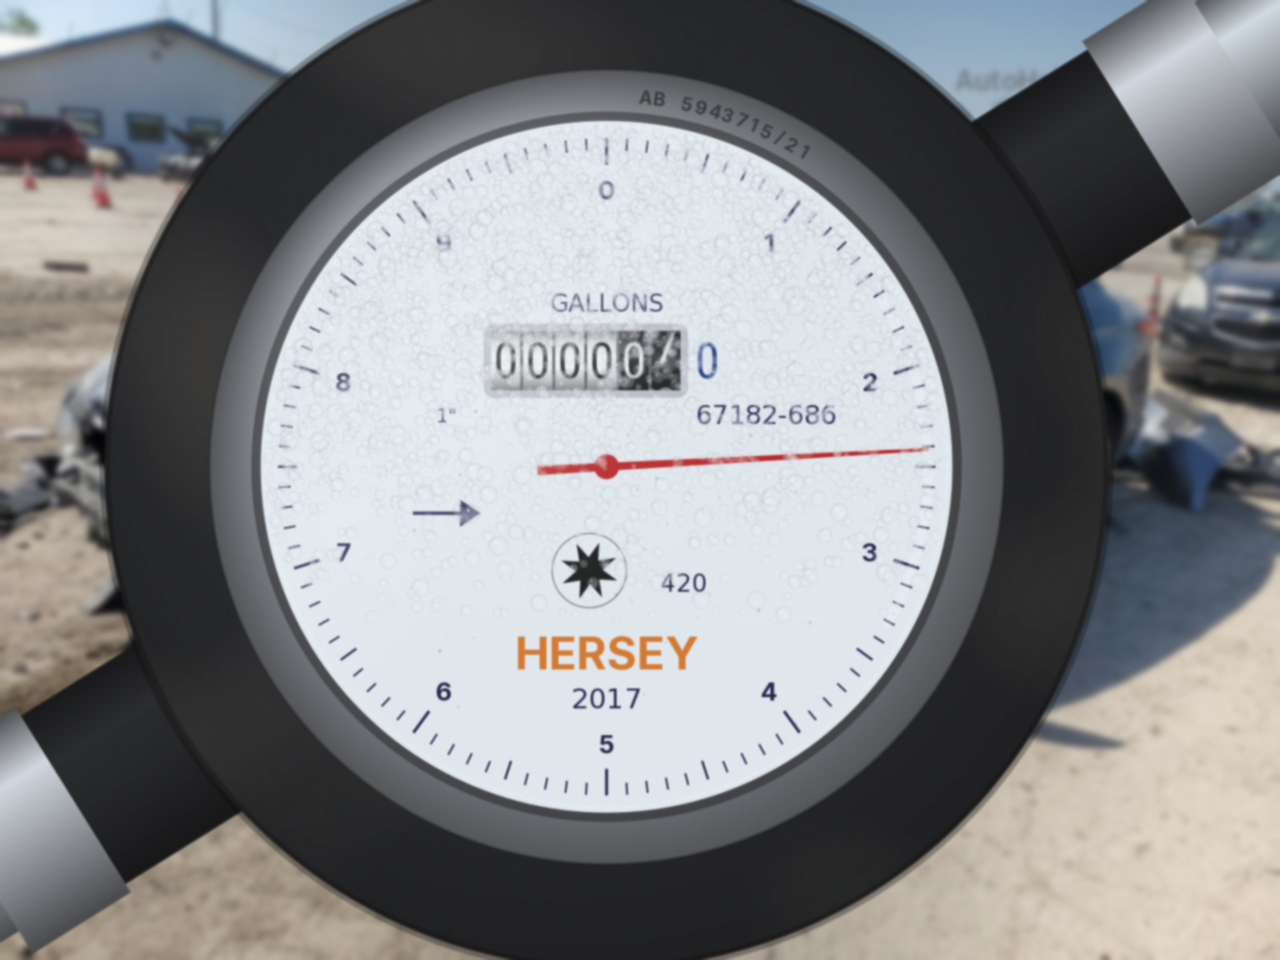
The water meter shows 72.4gal
